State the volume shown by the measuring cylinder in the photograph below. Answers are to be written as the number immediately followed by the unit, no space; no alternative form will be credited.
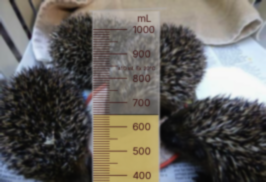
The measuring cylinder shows 650mL
